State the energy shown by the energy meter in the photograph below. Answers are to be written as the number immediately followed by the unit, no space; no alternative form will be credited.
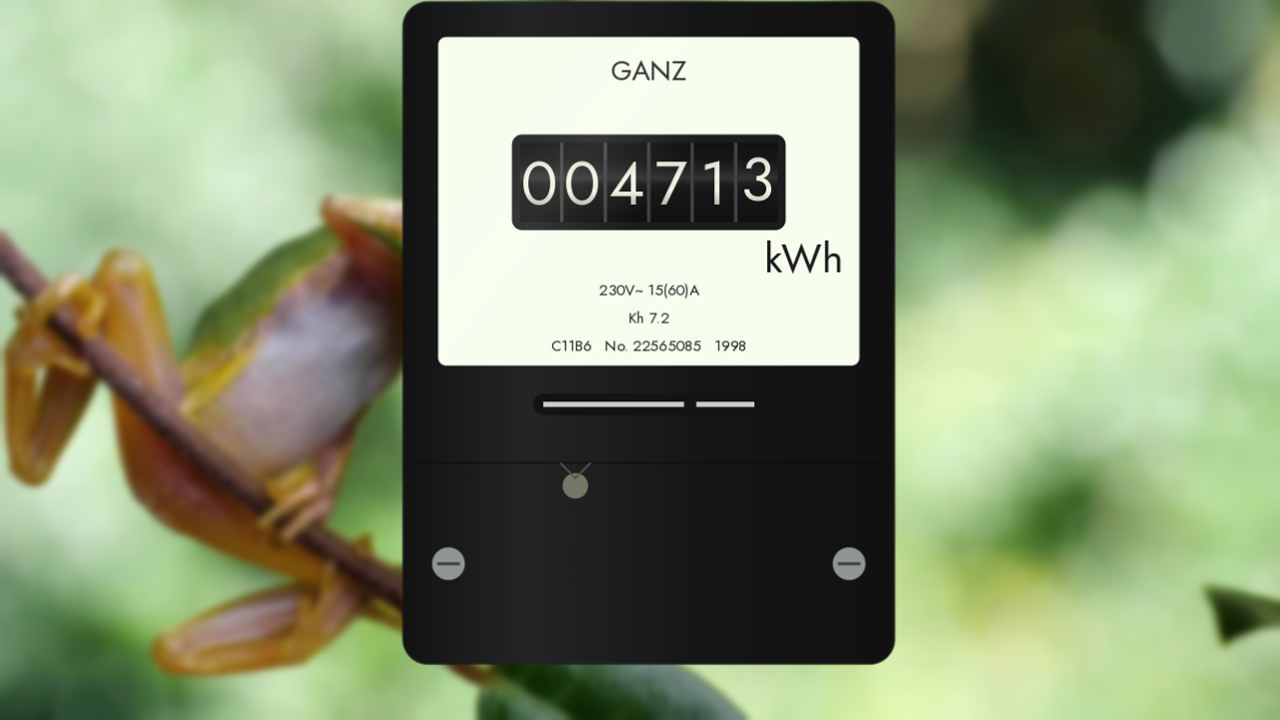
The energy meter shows 4713kWh
